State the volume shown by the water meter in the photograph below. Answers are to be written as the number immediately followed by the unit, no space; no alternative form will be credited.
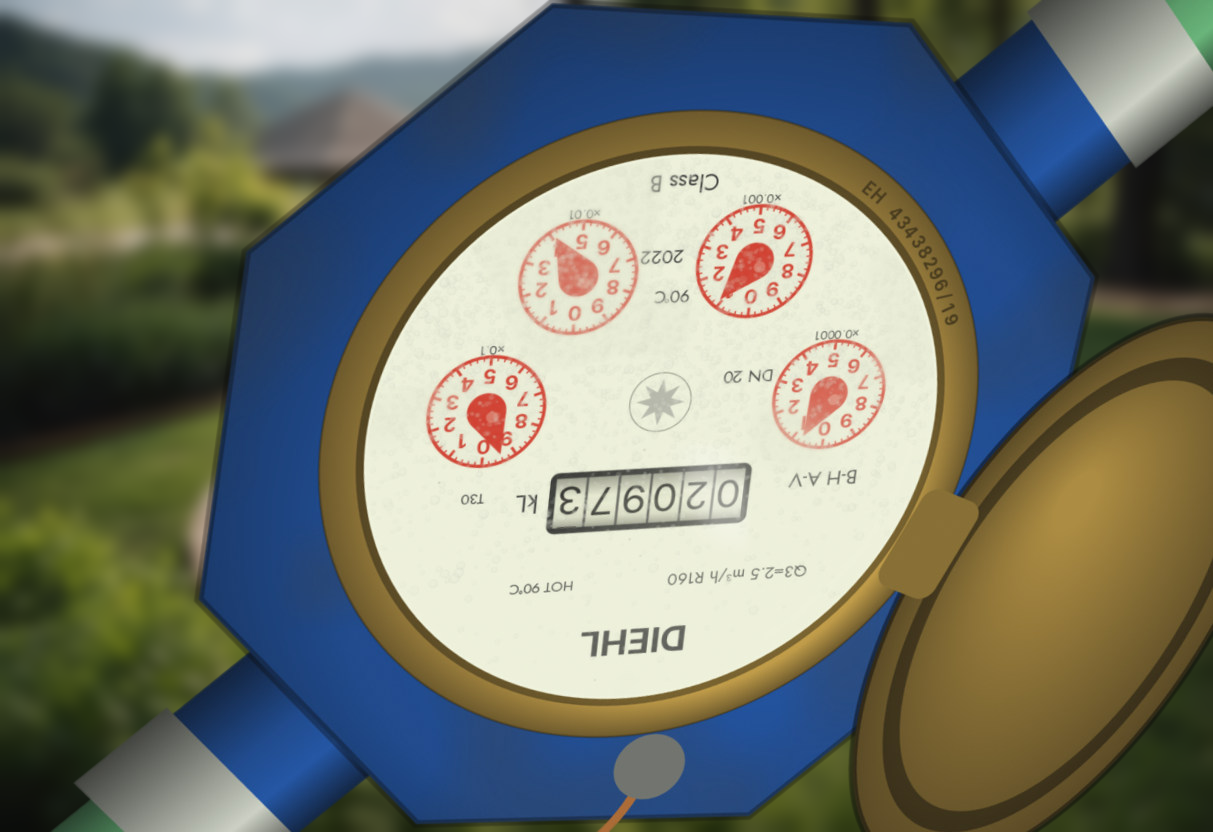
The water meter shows 20972.9410kL
